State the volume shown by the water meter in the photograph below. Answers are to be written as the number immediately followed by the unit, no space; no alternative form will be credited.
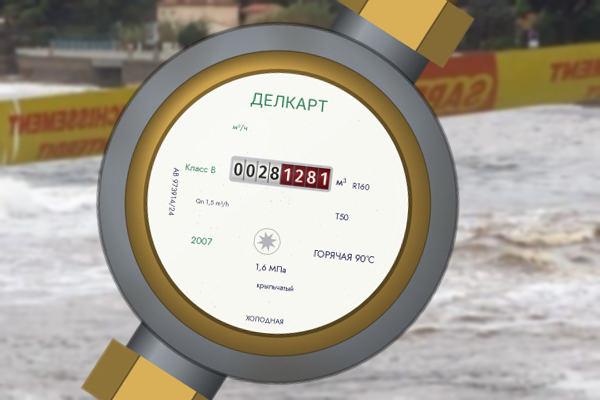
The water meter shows 28.1281m³
